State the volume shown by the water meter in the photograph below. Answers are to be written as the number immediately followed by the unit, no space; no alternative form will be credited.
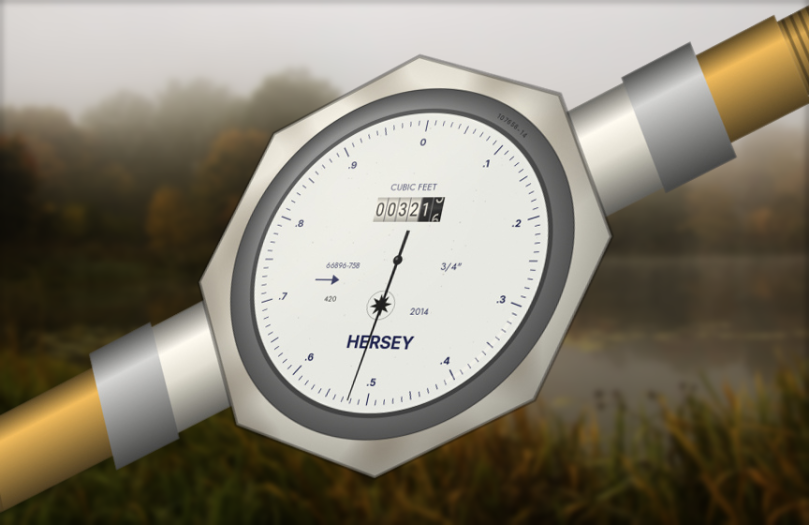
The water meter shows 3215.52ft³
